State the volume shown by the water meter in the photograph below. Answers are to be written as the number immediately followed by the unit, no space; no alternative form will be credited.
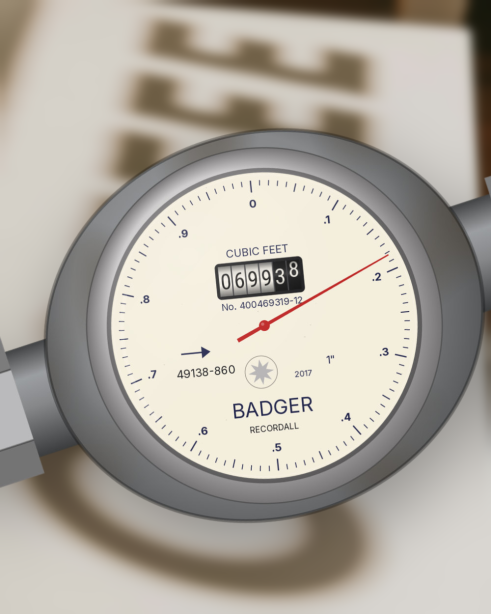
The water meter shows 69938.18ft³
